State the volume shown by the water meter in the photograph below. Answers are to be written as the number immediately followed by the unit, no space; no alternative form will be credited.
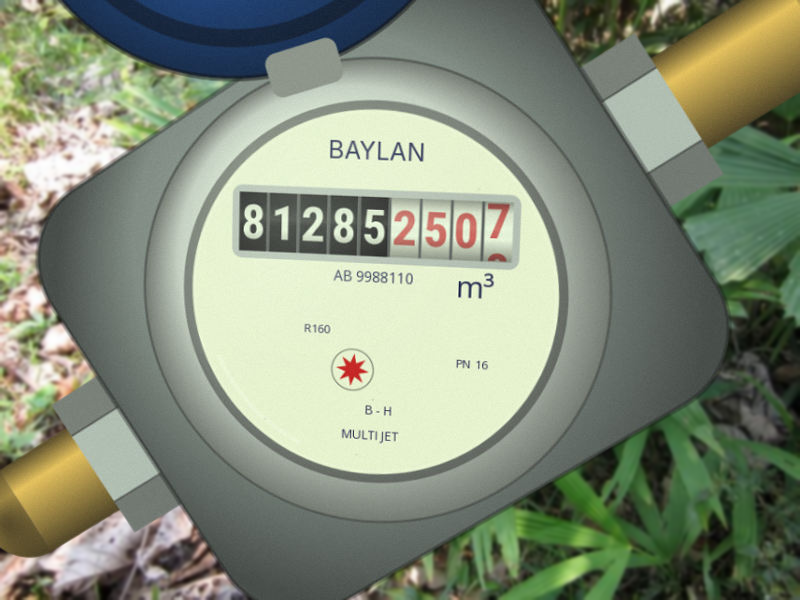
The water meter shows 81285.2507m³
